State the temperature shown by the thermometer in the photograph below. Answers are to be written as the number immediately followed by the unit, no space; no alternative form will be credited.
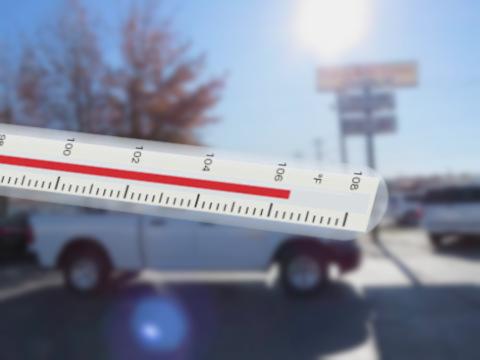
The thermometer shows 106.4°F
